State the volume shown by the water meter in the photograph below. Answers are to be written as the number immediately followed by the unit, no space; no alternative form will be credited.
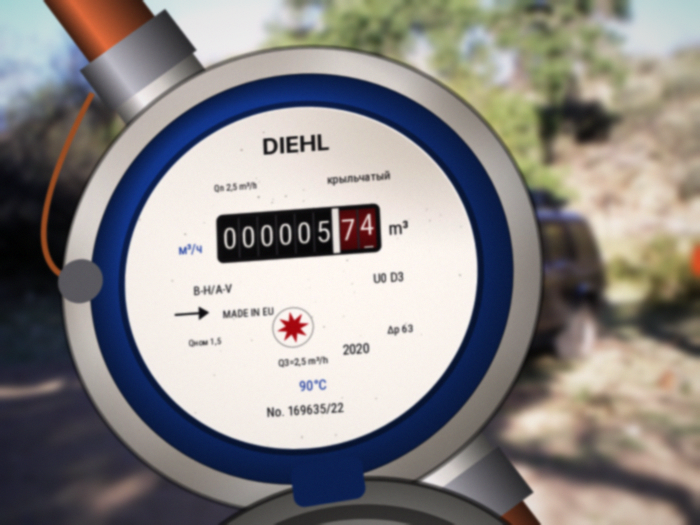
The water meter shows 5.74m³
